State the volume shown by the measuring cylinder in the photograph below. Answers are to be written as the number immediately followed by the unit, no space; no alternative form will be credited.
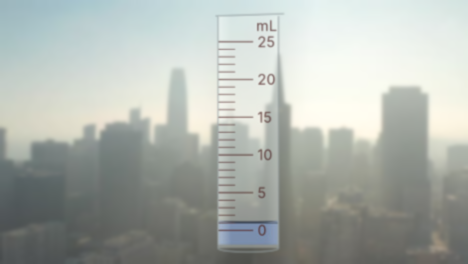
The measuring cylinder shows 1mL
